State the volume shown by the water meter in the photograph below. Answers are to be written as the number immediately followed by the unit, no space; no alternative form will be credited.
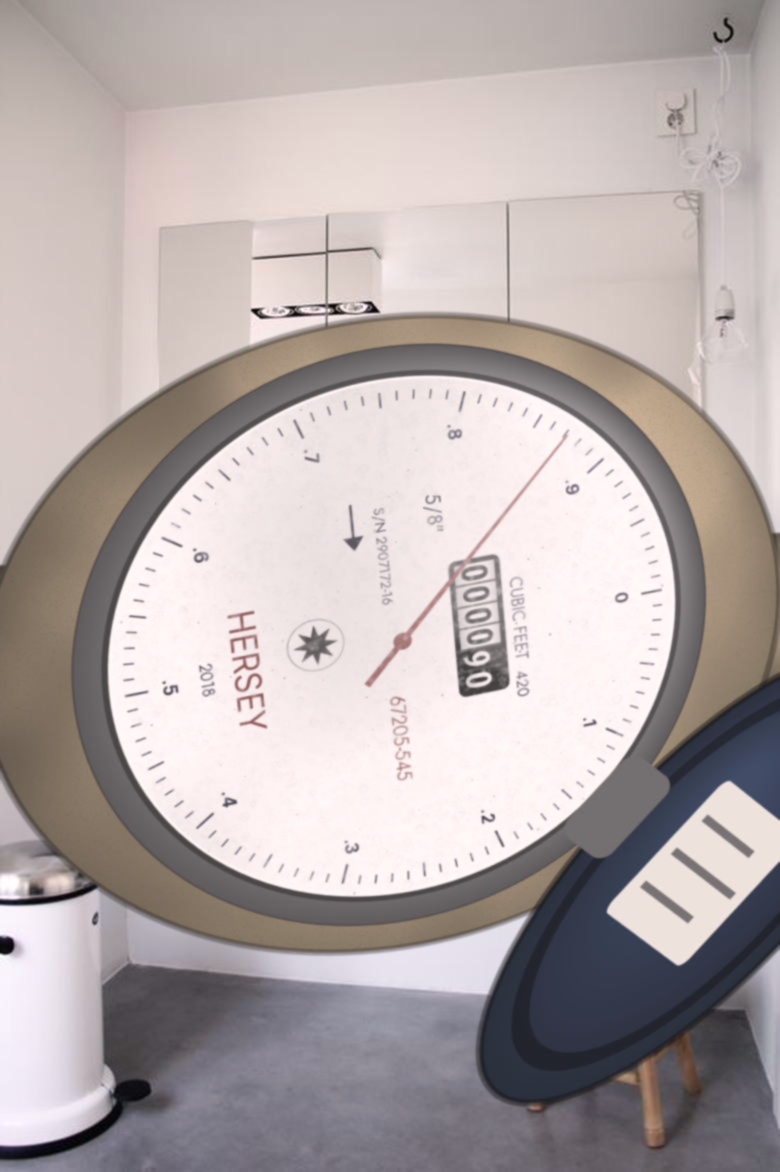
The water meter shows 89.87ft³
